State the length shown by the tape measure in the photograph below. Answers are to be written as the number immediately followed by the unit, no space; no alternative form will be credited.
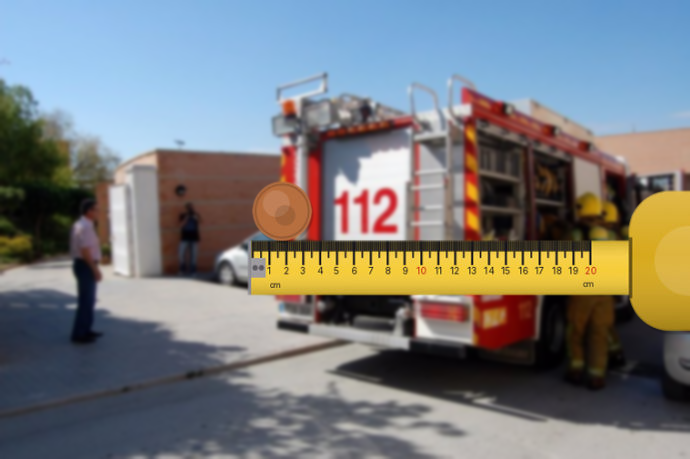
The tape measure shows 3.5cm
